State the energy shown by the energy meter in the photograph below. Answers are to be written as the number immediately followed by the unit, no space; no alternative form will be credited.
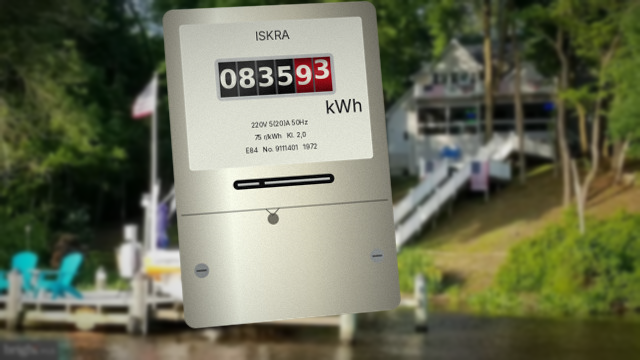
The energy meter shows 835.93kWh
